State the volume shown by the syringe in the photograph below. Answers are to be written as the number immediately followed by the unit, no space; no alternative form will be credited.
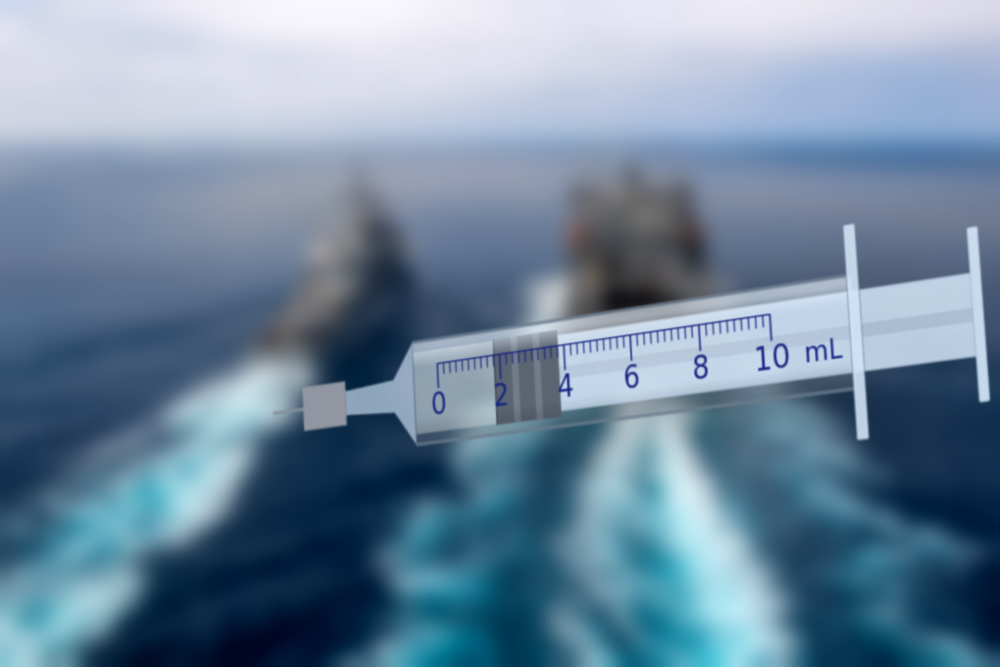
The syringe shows 1.8mL
